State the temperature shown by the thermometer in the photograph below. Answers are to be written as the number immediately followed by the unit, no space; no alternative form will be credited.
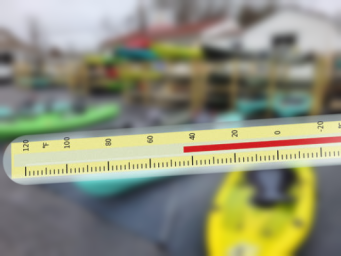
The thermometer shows 44°F
